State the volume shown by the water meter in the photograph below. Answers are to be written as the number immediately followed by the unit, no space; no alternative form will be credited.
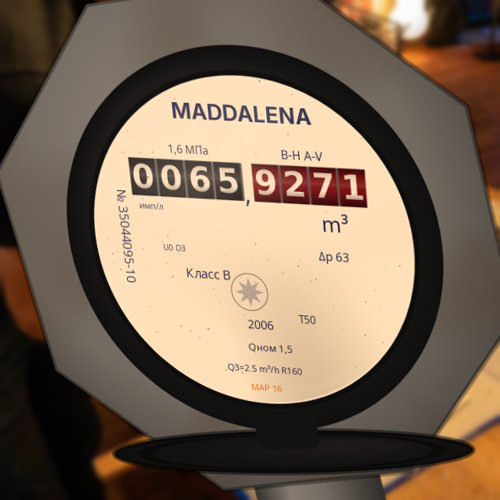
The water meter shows 65.9271m³
